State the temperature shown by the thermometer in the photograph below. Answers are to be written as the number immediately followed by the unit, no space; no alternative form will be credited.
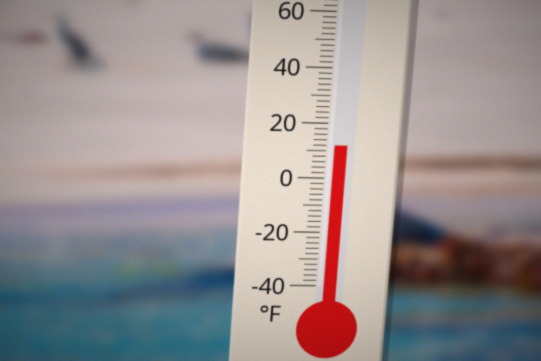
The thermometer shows 12°F
